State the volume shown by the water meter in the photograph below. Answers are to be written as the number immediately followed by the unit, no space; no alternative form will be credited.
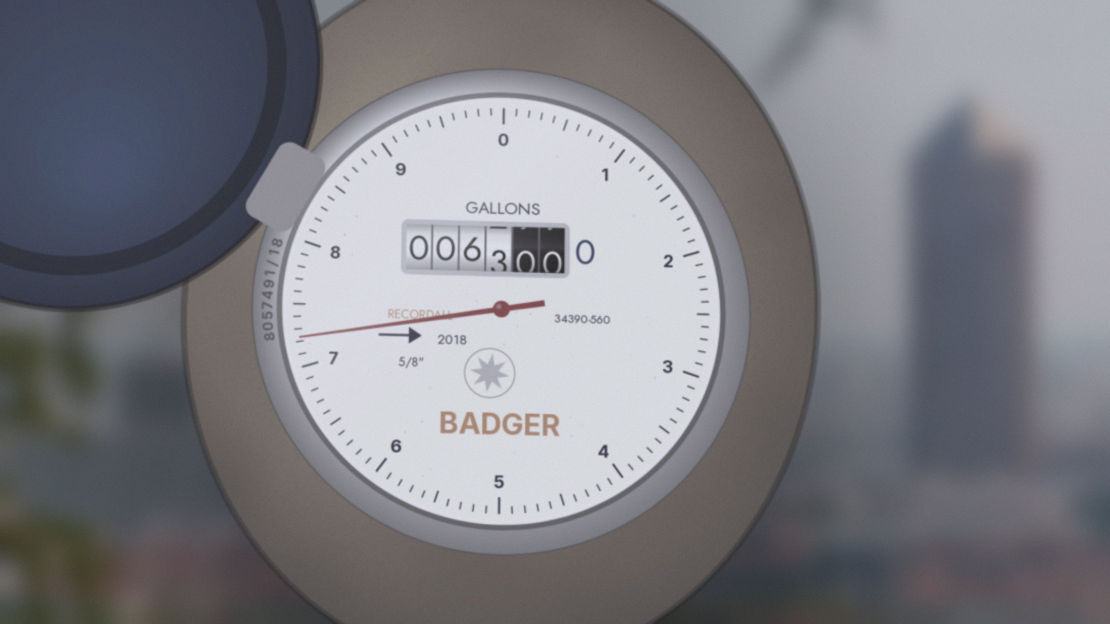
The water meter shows 62997.2gal
